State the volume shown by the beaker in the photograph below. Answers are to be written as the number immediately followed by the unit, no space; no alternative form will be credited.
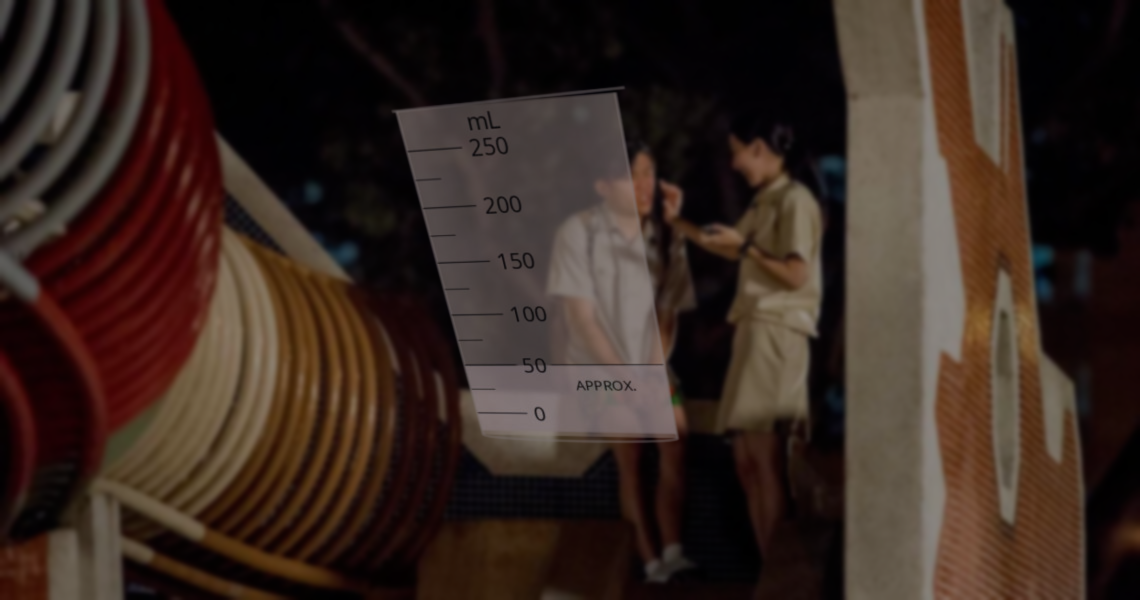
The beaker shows 50mL
